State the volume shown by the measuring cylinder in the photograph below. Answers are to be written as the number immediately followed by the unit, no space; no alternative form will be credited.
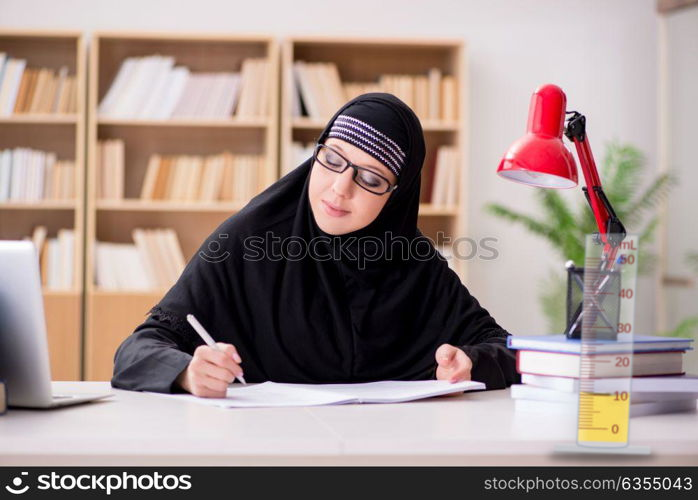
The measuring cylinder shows 10mL
